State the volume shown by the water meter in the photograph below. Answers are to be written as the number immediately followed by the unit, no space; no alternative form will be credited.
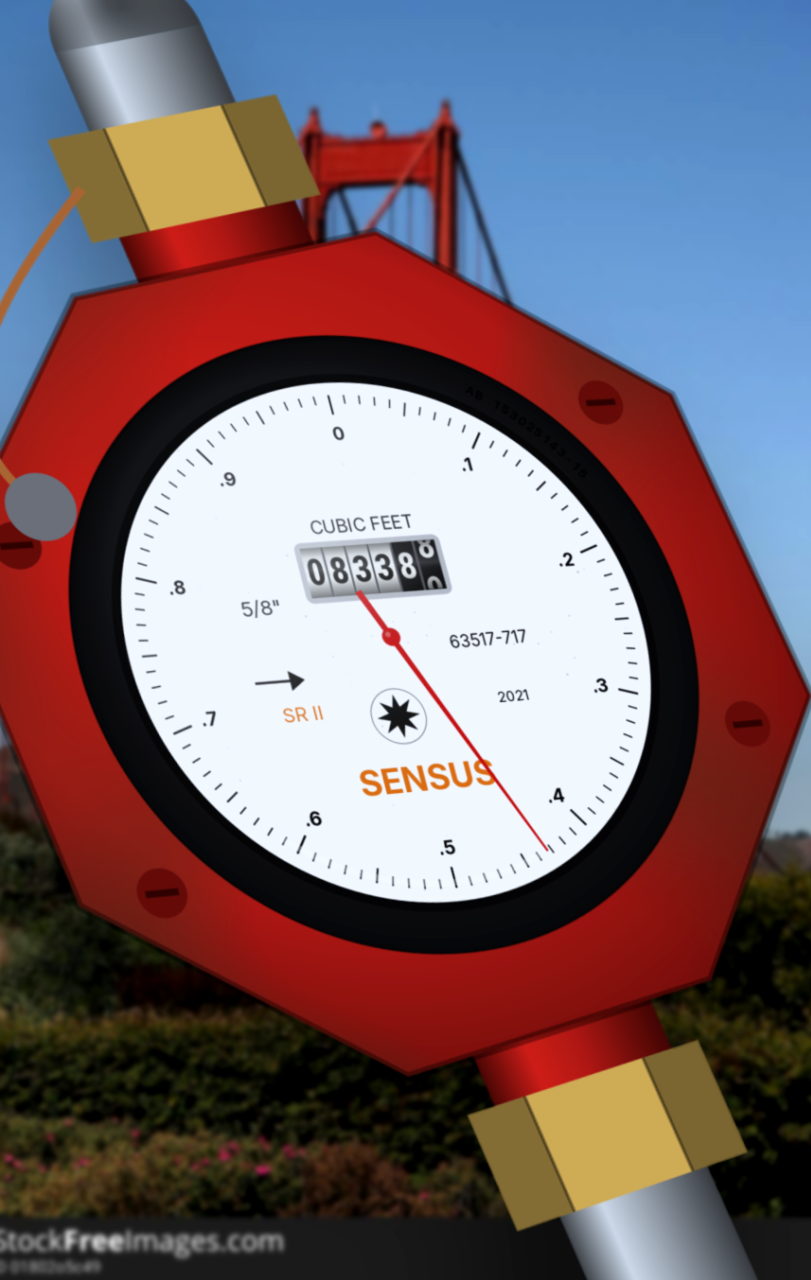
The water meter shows 83388.43ft³
